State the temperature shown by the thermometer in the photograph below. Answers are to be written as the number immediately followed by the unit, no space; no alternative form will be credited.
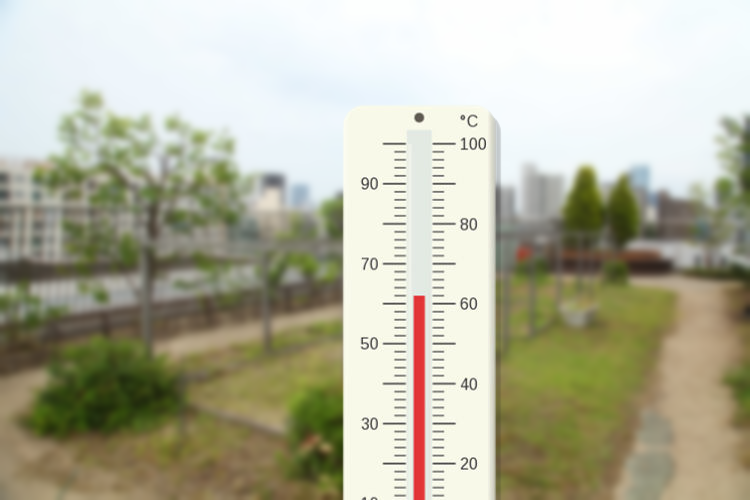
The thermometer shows 62°C
